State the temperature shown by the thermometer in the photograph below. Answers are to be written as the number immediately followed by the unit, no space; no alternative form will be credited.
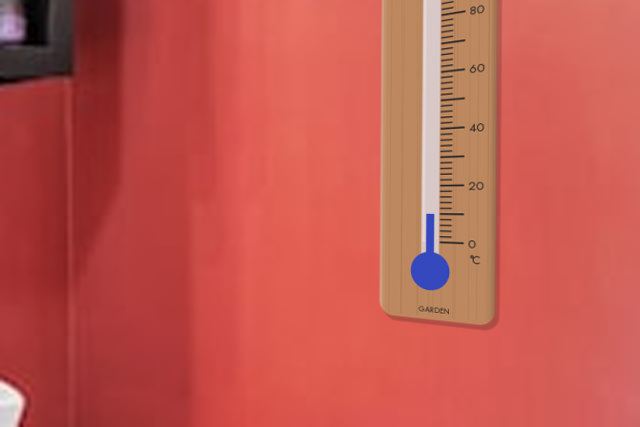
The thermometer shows 10°C
